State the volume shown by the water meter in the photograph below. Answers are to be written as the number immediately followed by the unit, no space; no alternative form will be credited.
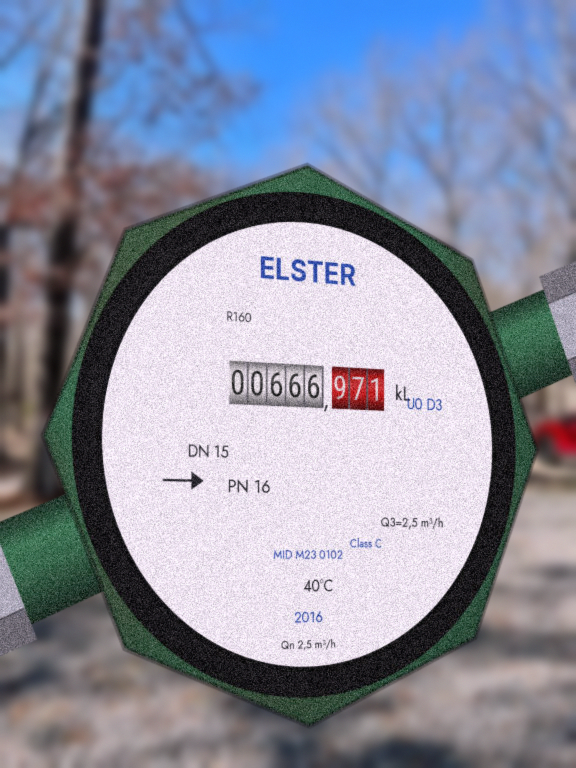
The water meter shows 666.971kL
